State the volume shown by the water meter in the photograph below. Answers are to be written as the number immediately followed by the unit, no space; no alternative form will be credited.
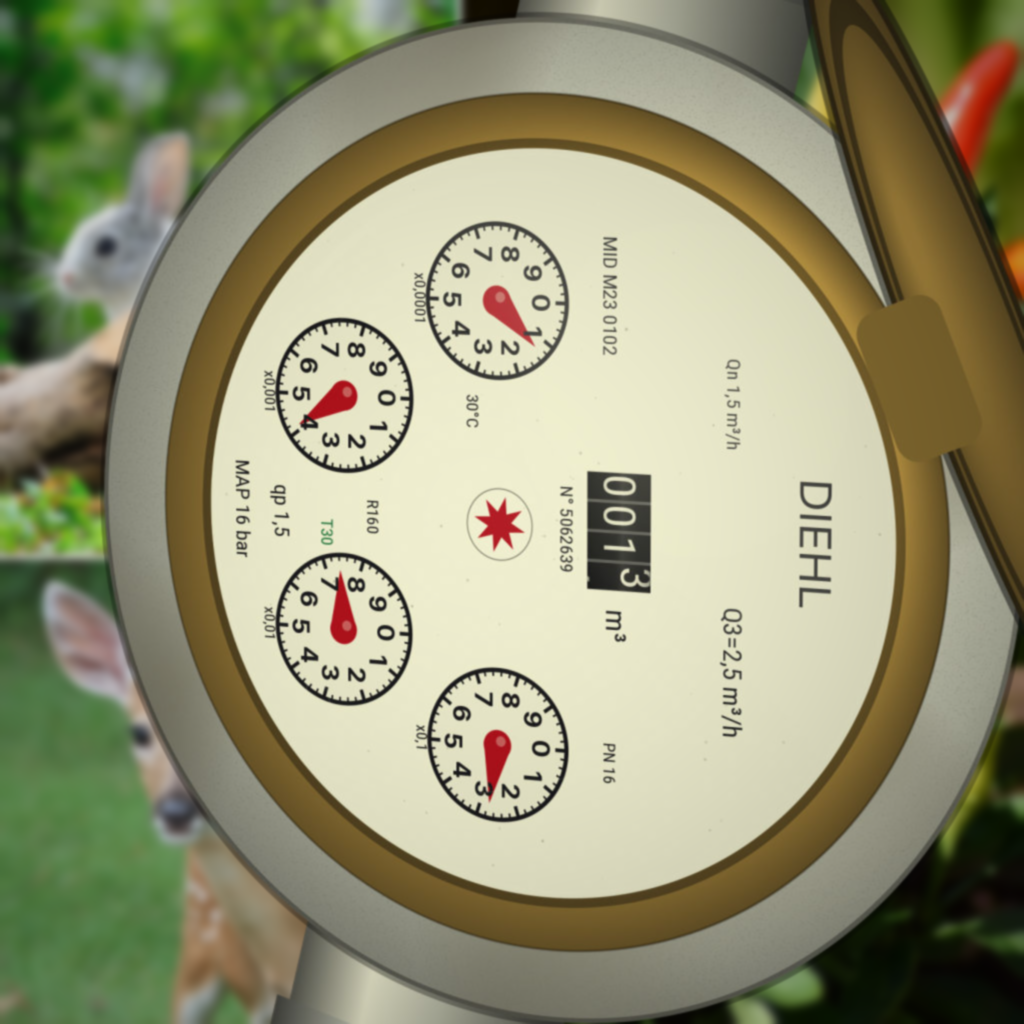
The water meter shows 13.2741m³
